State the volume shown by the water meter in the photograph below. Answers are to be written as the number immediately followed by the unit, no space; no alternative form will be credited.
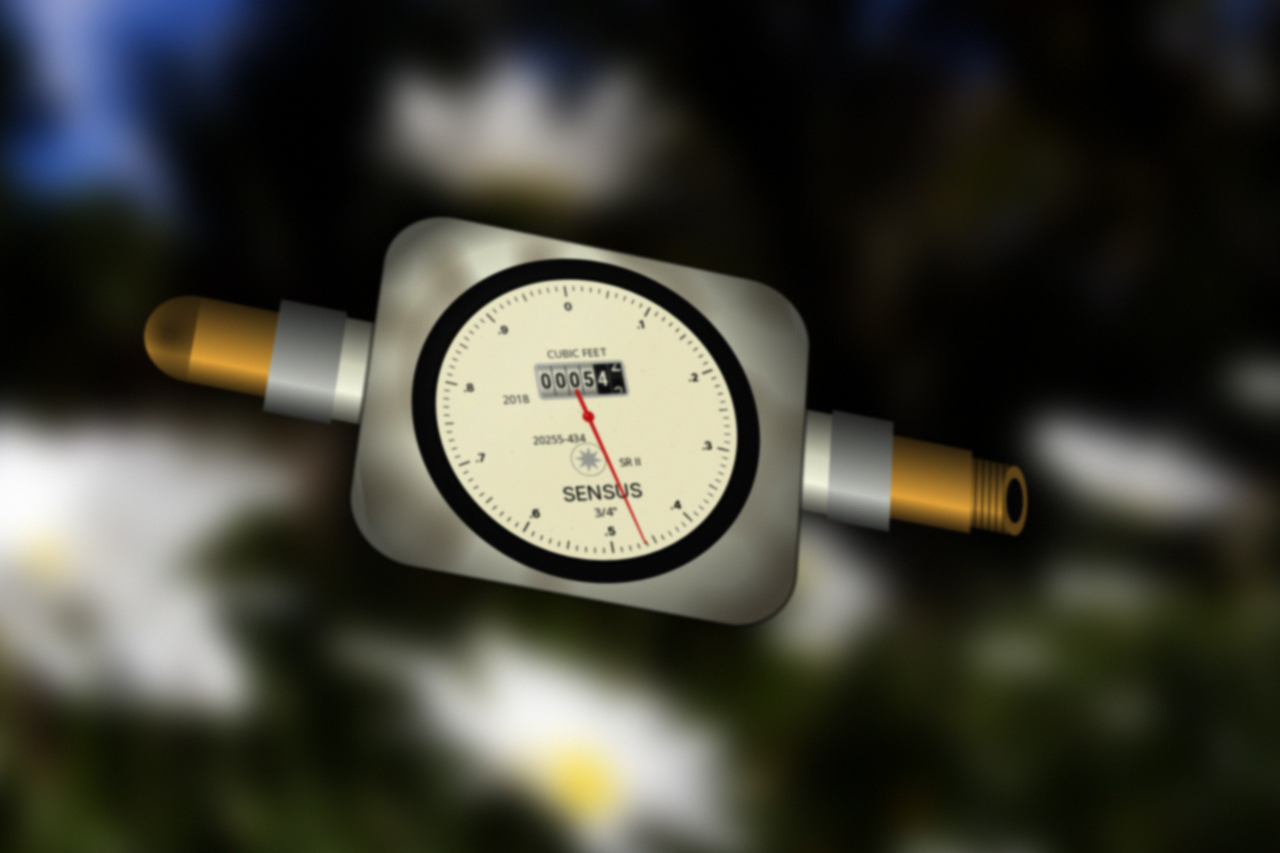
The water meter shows 542.46ft³
